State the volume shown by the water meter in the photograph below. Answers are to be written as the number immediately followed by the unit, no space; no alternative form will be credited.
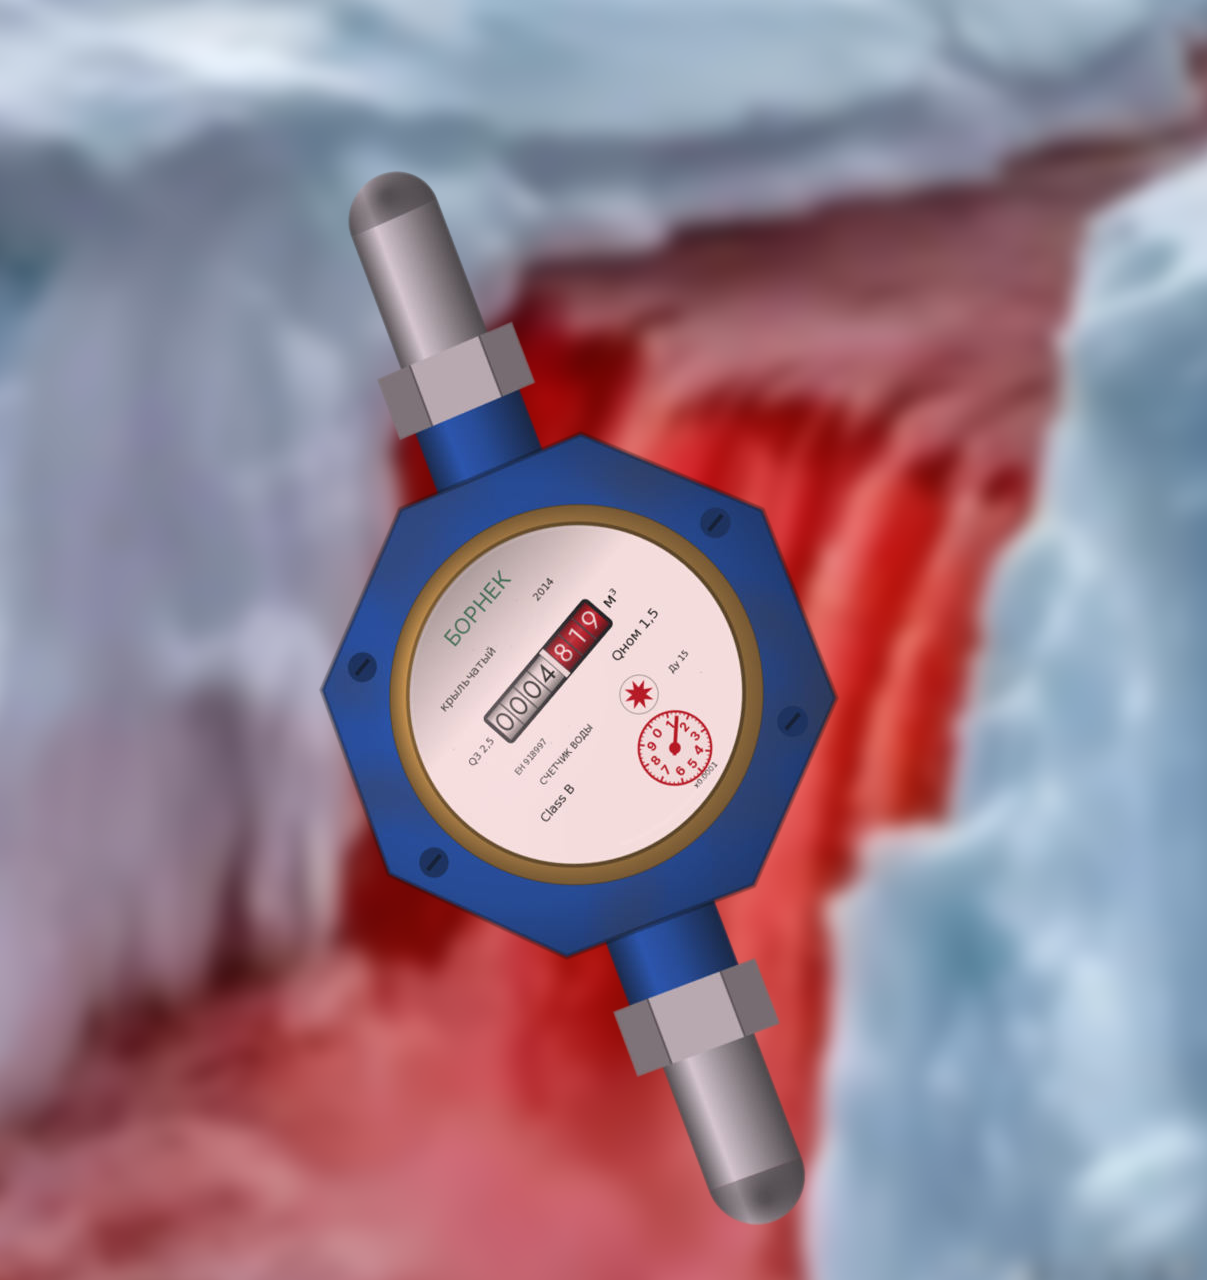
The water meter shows 4.8191m³
